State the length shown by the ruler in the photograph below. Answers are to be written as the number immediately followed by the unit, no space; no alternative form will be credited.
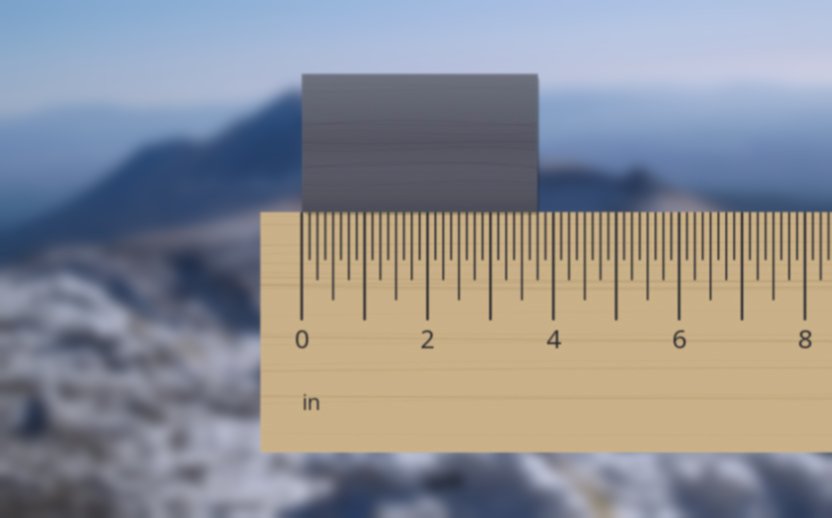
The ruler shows 3.75in
